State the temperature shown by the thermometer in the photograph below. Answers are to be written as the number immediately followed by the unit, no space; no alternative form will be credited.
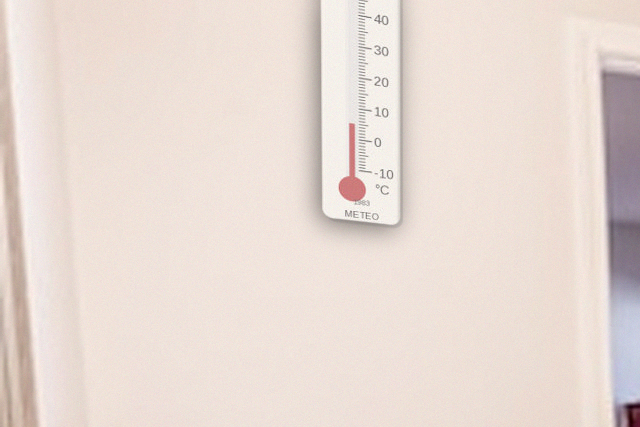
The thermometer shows 5°C
